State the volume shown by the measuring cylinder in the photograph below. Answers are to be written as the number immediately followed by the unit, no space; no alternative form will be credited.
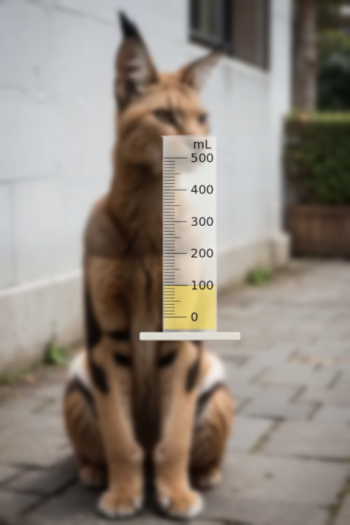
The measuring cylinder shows 100mL
